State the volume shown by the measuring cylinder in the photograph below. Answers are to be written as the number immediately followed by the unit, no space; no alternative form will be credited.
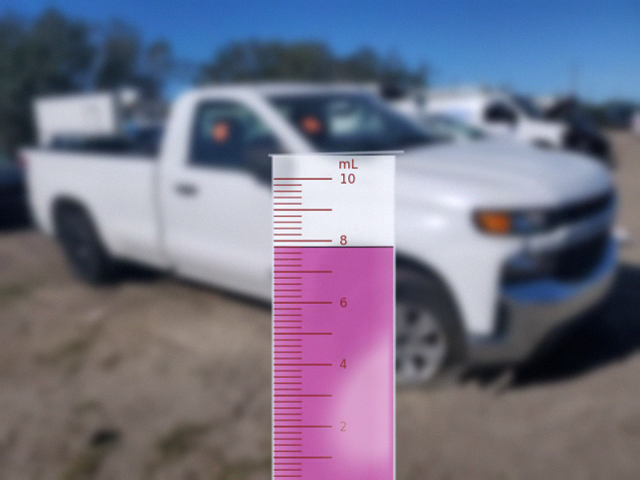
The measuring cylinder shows 7.8mL
